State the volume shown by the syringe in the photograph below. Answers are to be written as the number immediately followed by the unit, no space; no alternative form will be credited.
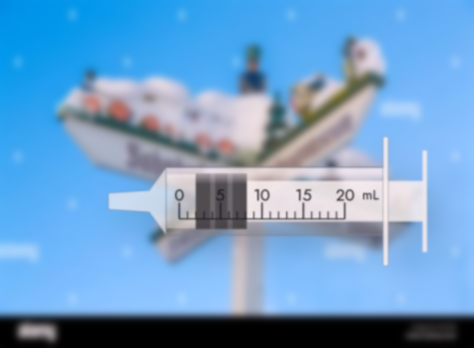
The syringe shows 2mL
